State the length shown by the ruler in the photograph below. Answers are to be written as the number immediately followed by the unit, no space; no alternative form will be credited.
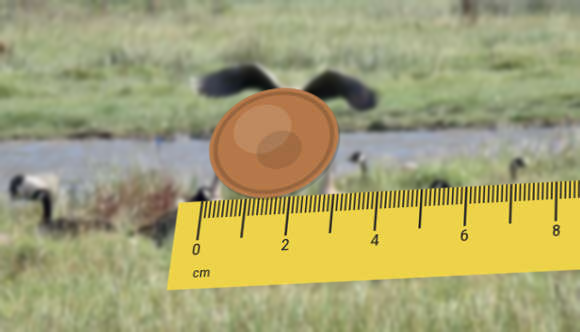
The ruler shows 3cm
